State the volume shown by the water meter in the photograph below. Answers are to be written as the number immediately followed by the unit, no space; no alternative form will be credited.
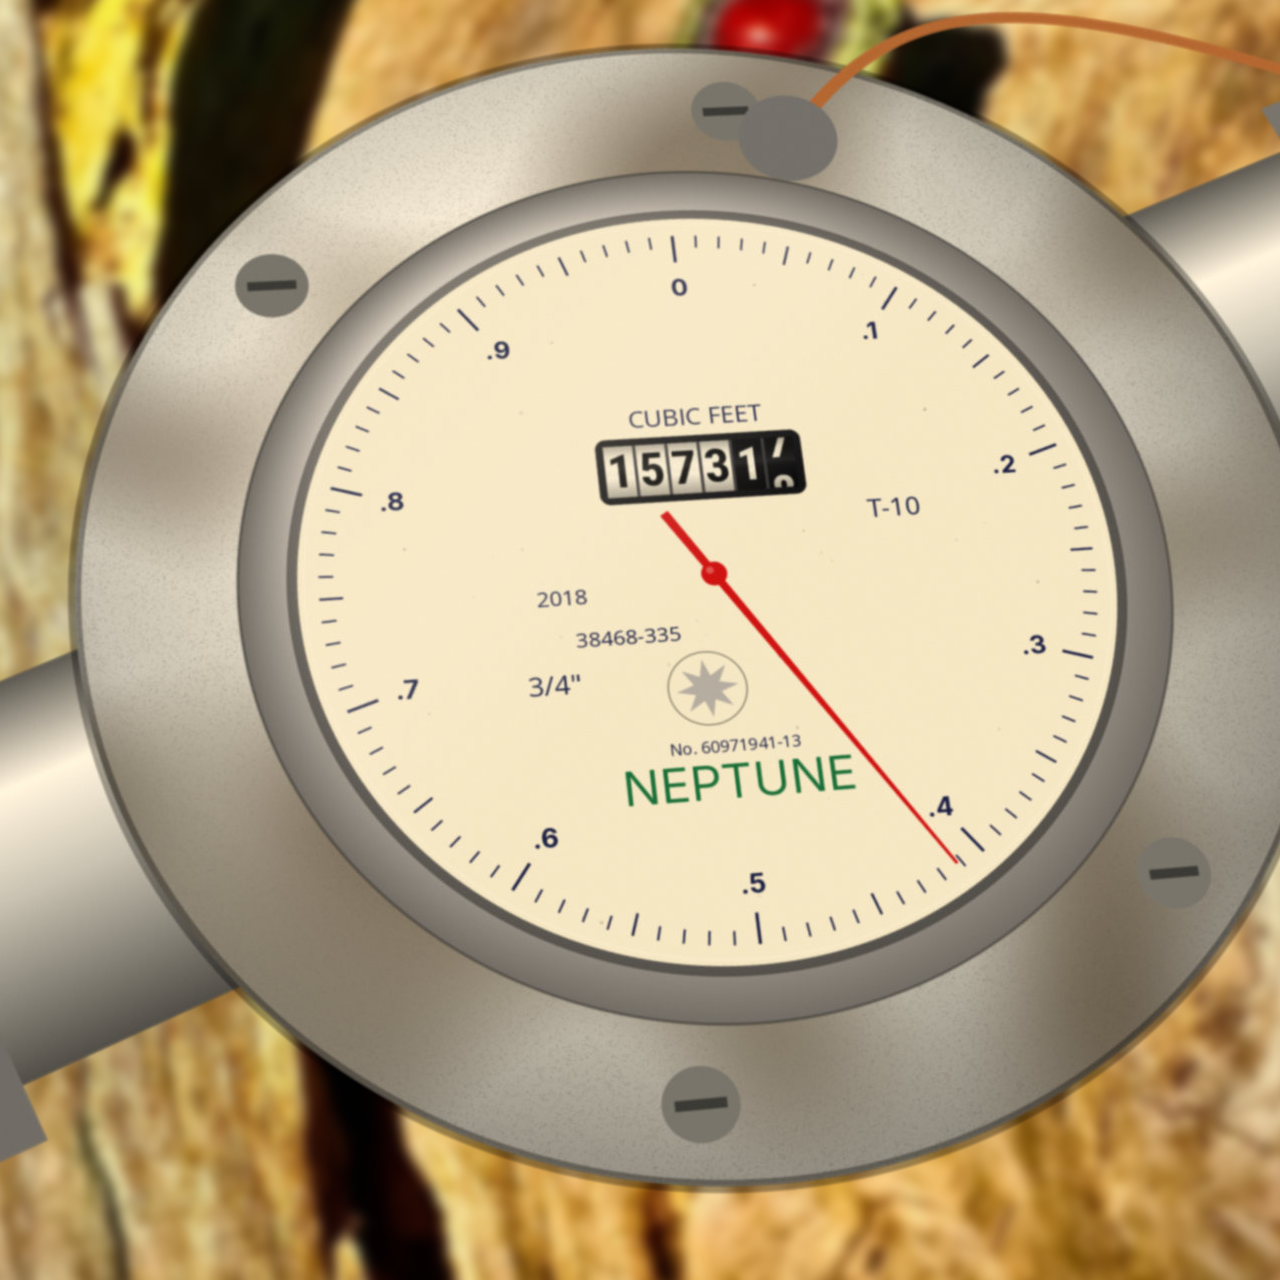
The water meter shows 157317.41ft³
